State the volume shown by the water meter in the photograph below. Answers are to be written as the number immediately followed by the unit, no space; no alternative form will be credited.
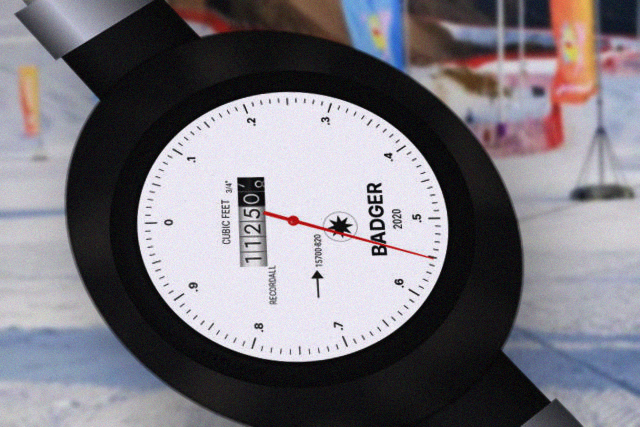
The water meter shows 112507.55ft³
